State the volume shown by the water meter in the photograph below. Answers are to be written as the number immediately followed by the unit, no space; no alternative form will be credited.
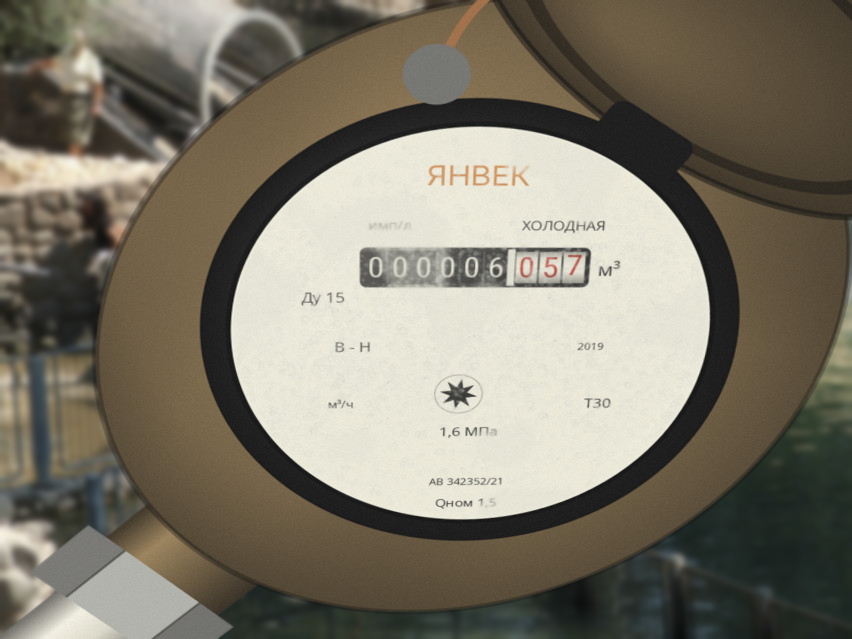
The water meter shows 6.057m³
